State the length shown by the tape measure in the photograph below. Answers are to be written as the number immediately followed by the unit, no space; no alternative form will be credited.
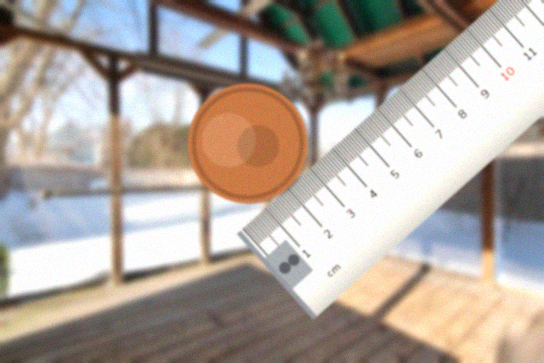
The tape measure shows 4cm
